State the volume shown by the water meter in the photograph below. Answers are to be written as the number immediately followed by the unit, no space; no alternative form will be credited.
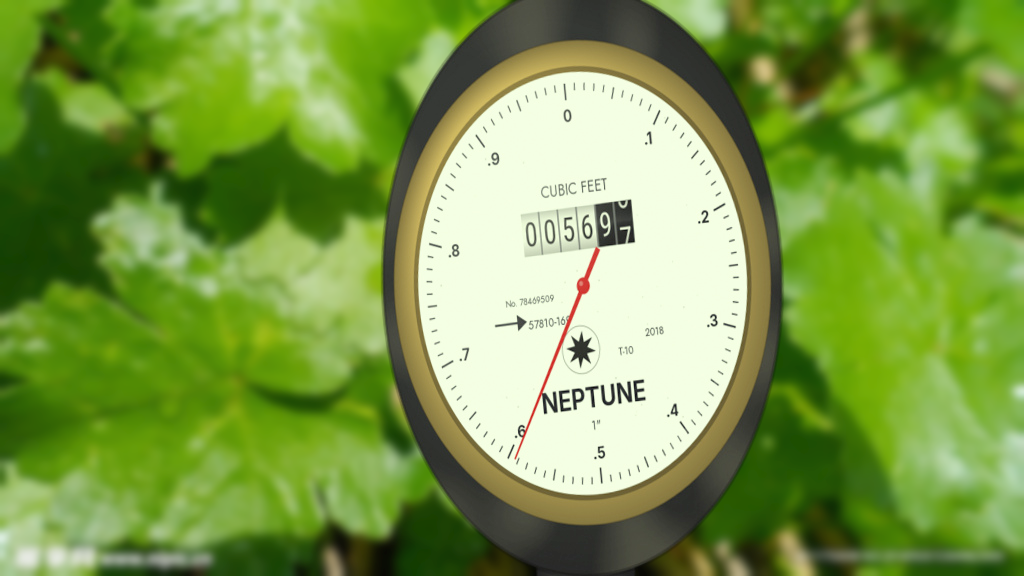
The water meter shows 5696.59ft³
